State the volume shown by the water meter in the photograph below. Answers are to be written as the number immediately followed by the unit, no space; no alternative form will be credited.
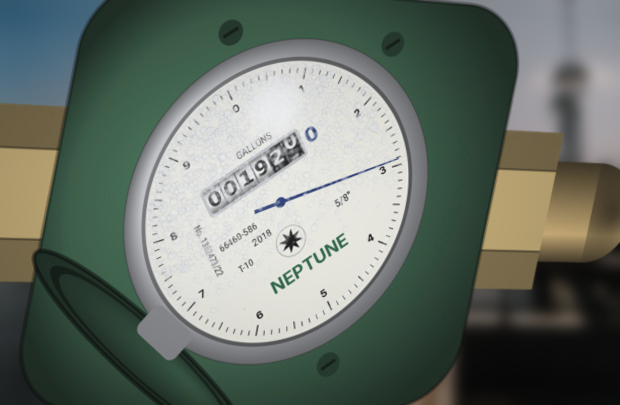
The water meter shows 19202.9gal
